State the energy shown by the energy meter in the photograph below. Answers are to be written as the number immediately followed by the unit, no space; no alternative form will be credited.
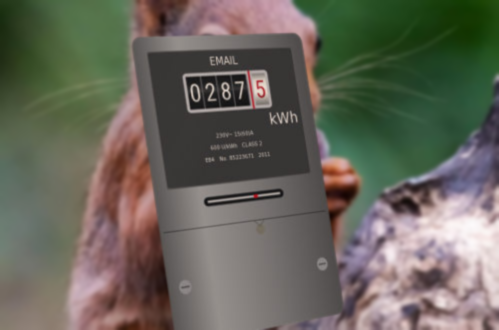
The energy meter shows 287.5kWh
